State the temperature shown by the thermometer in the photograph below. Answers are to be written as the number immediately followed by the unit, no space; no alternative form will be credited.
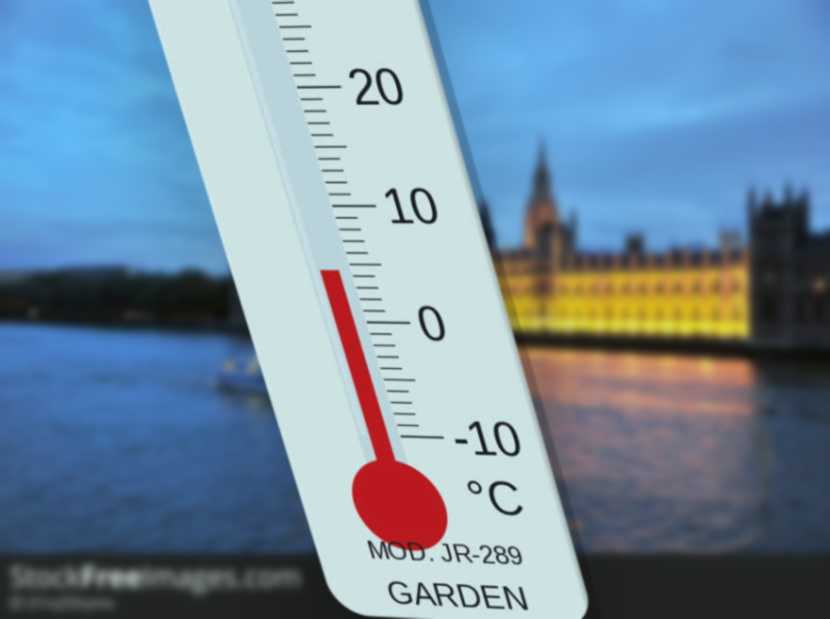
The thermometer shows 4.5°C
